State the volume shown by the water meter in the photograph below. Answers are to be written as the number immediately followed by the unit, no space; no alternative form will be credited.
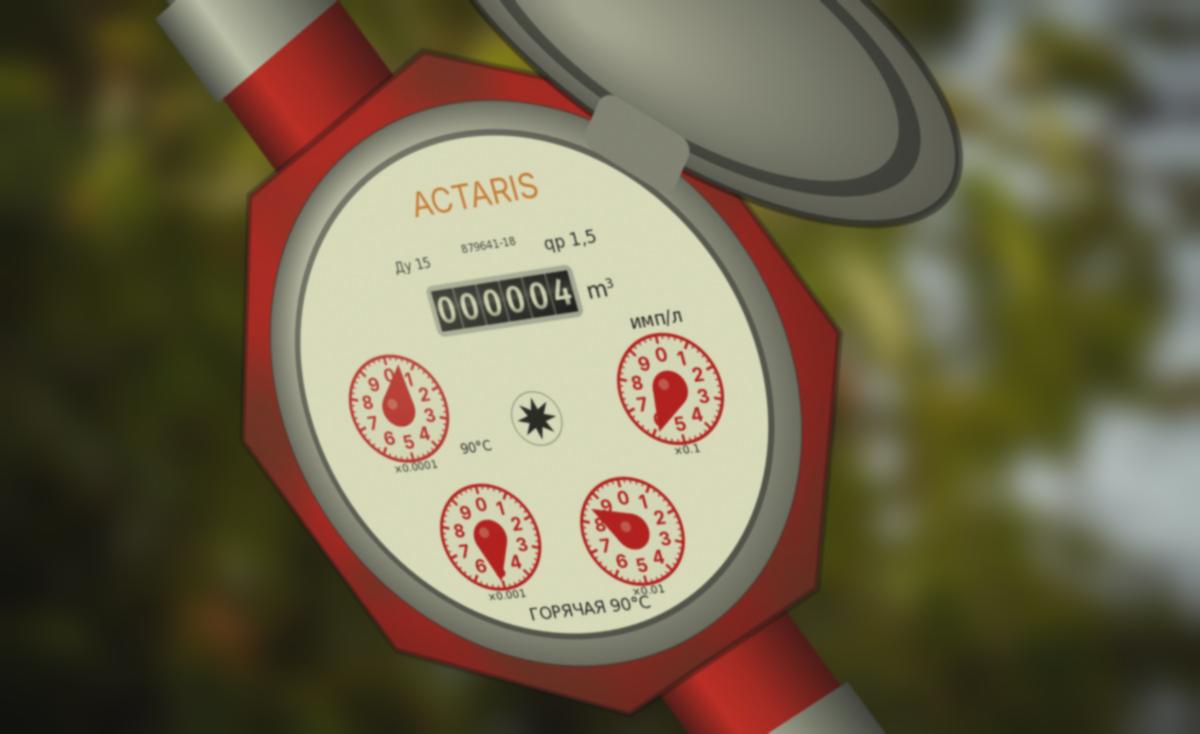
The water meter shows 4.5850m³
